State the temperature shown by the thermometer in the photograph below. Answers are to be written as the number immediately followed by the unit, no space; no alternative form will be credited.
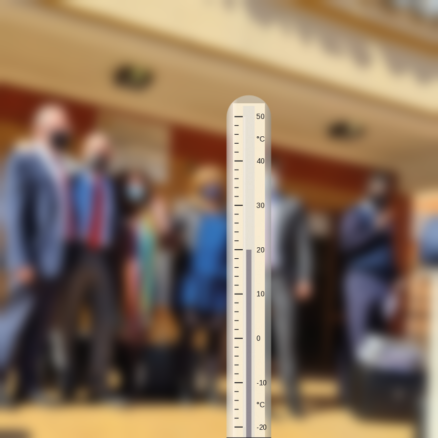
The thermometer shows 20°C
